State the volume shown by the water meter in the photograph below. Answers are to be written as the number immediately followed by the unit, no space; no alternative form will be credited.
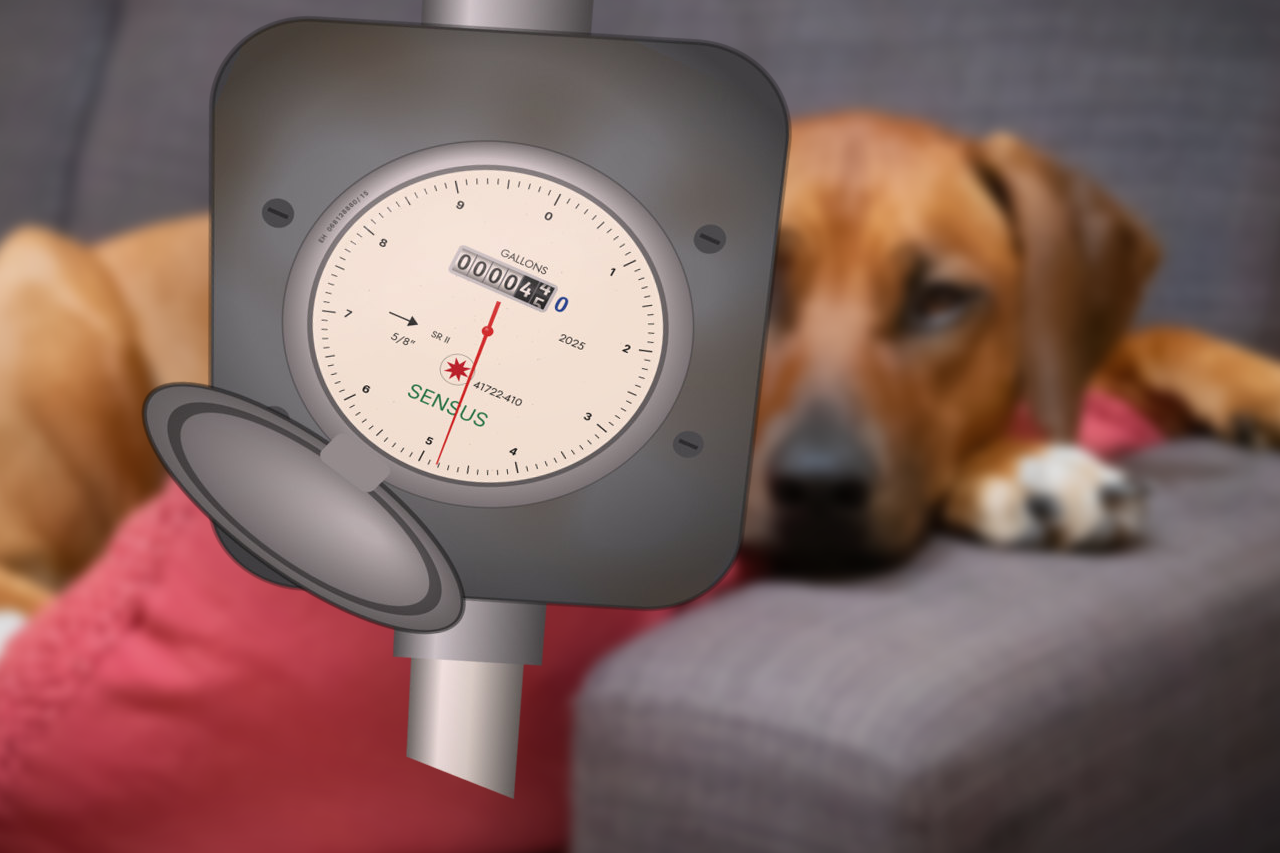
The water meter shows 444.8gal
